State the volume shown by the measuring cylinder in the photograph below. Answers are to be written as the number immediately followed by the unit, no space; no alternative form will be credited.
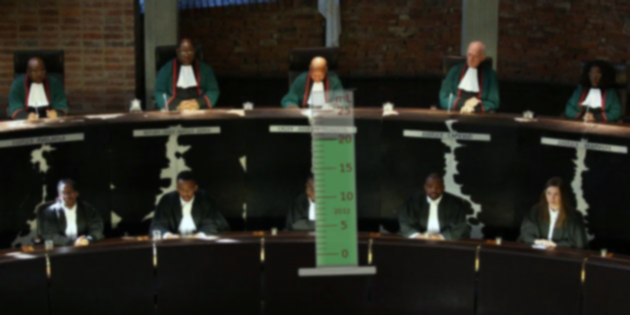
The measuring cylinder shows 20mL
